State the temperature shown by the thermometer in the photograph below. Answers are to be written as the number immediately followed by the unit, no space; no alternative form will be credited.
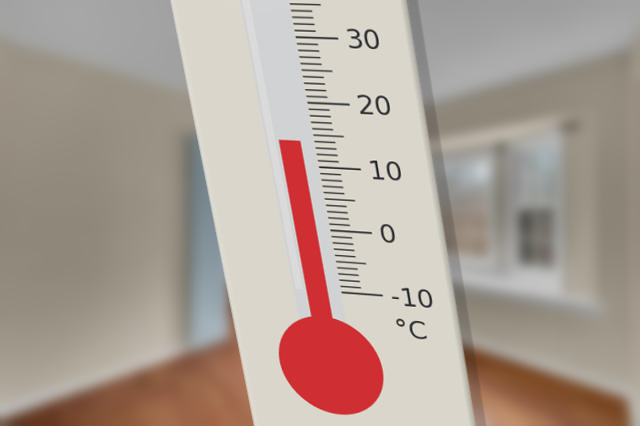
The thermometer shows 14°C
